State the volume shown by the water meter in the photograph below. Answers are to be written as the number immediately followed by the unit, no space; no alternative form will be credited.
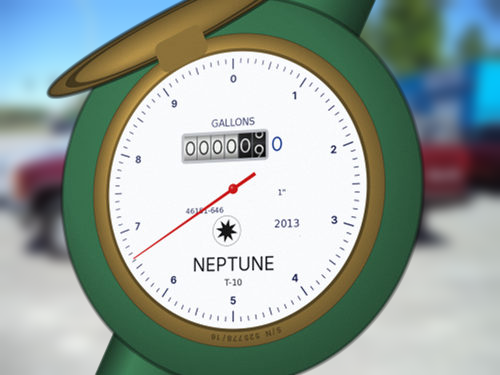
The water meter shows 86.6gal
